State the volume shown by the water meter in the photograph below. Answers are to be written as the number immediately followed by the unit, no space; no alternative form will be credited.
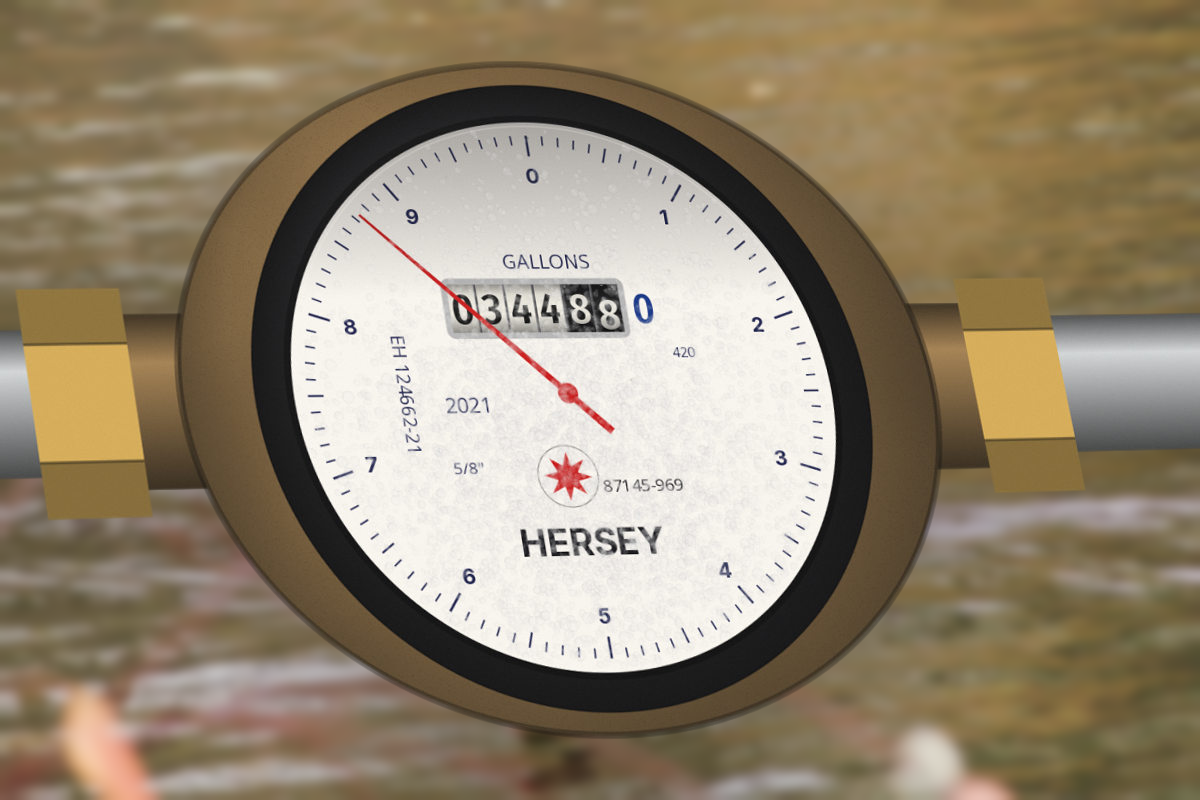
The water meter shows 344878.7gal
